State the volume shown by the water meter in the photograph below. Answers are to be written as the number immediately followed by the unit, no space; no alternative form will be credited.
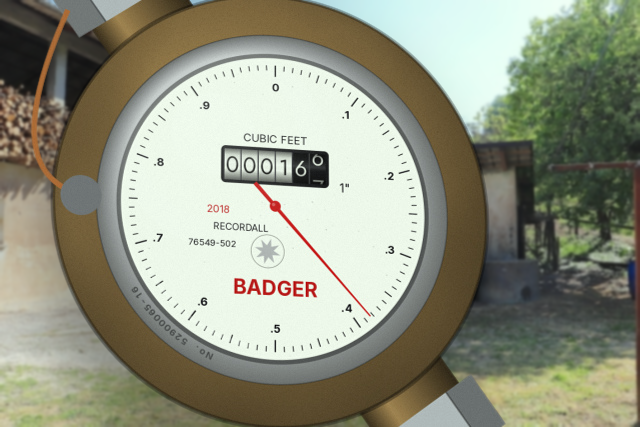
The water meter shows 166.38ft³
